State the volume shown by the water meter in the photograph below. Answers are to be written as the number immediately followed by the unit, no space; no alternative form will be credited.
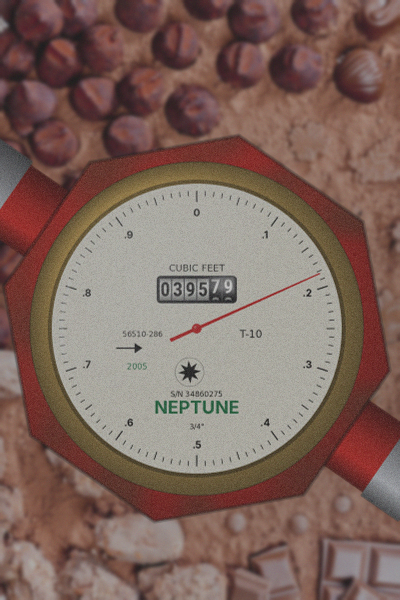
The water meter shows 39579.18ft³
